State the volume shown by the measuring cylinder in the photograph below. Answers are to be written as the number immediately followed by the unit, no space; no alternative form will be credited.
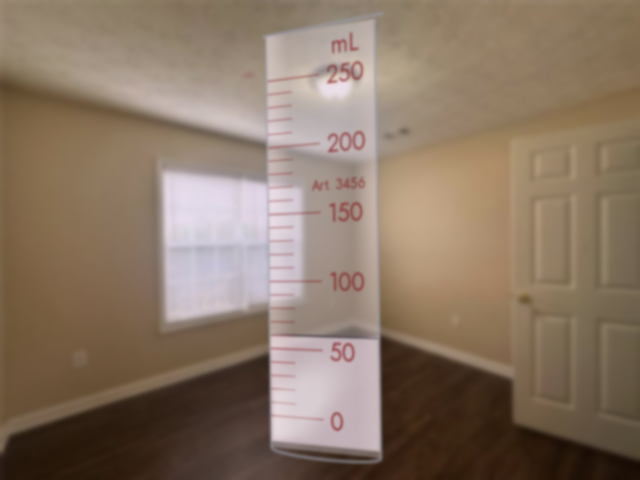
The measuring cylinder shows 60mL
